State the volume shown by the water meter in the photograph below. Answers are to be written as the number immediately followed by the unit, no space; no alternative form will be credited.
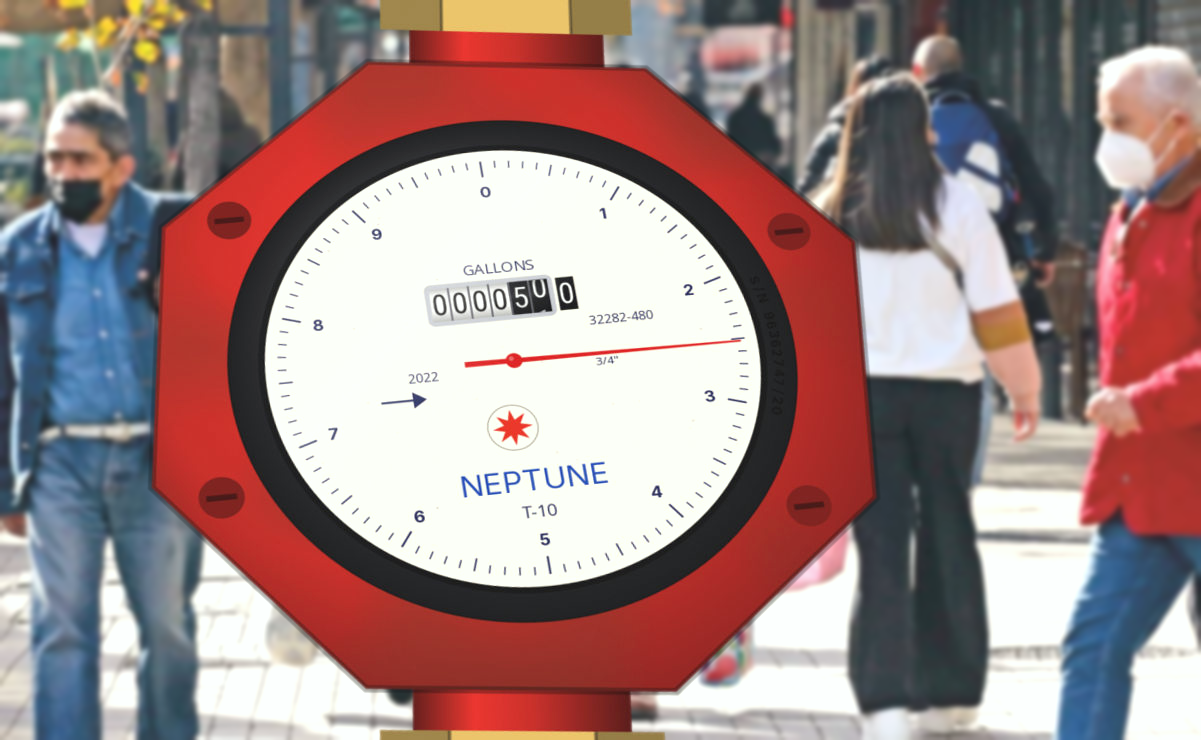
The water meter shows 502.5gal
